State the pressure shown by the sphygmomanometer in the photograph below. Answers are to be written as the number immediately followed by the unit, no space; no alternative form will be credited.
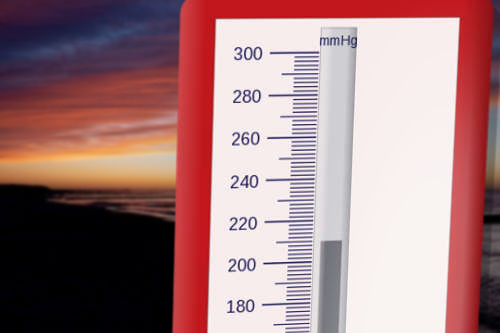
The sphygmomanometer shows 210mmHg
